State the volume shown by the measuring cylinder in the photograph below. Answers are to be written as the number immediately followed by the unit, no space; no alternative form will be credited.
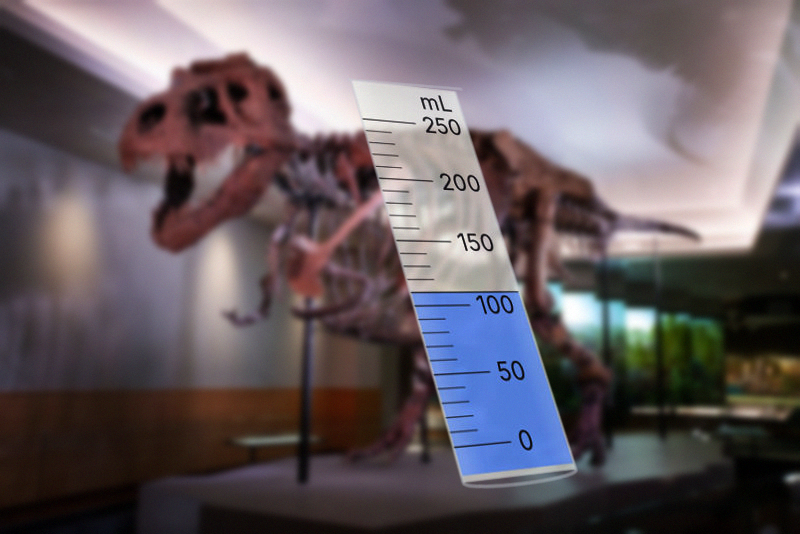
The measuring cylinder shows 110mL
